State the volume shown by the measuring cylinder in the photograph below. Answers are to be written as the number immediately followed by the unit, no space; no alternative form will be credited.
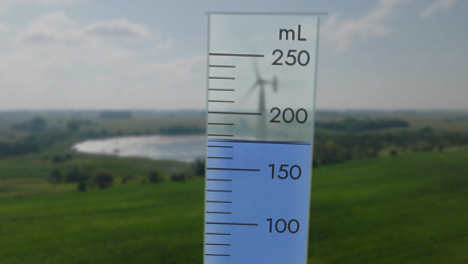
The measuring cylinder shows 175mL
